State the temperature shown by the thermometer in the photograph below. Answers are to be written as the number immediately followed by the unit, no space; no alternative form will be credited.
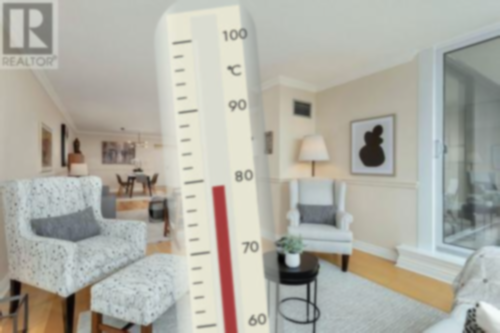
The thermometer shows 79°C
